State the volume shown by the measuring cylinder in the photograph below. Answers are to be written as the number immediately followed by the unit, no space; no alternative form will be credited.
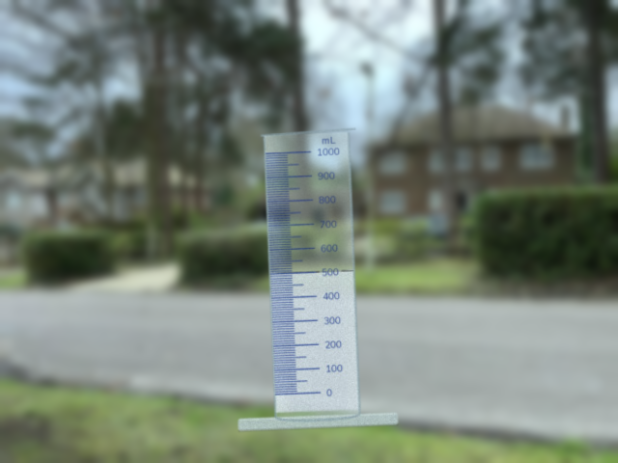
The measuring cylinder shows 500mL
